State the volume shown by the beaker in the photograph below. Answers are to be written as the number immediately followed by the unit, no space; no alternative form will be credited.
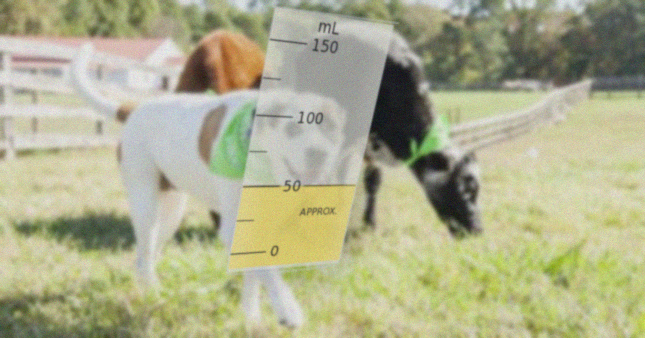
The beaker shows 50mL
